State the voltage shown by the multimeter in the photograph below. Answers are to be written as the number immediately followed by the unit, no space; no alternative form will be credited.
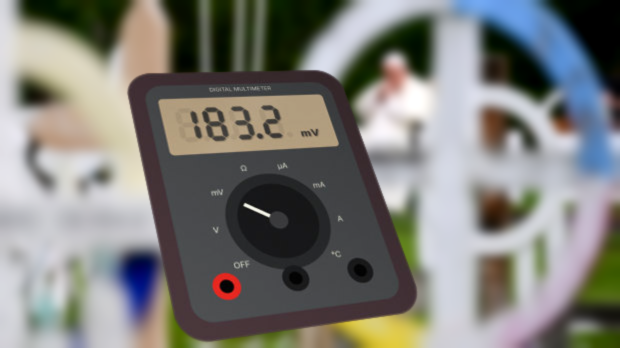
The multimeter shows 183.2mV
